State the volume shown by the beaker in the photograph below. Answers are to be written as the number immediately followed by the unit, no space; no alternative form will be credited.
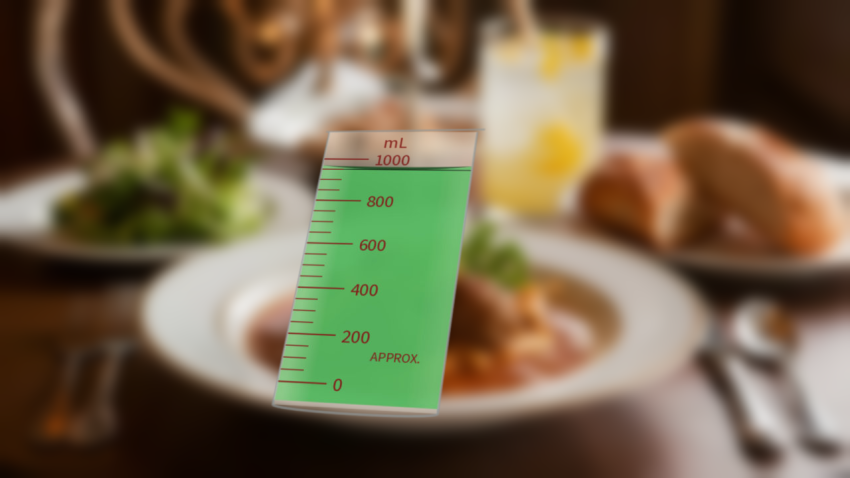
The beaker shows 950mL
